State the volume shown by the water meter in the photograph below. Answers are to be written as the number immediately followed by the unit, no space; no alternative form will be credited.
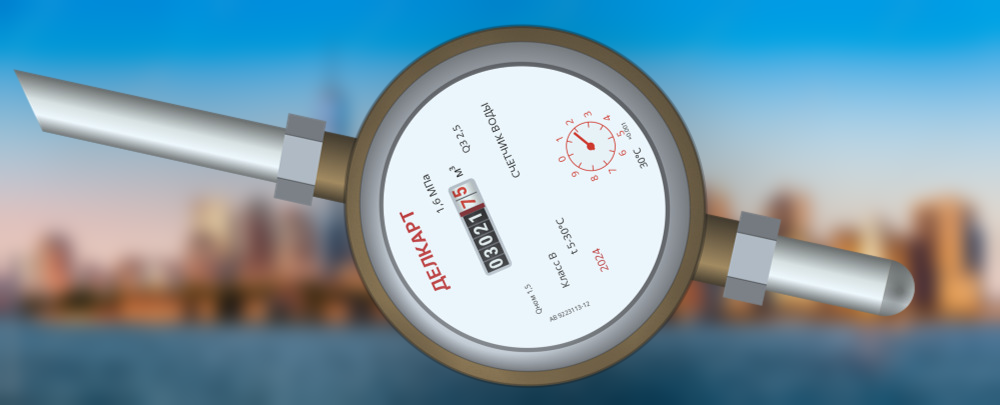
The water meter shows 3021.751m³
